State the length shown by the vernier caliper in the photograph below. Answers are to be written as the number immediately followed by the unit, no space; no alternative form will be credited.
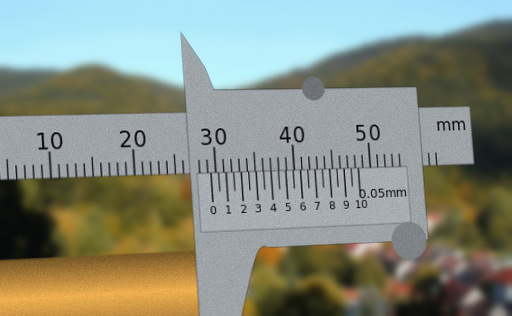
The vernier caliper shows 29.4mm
